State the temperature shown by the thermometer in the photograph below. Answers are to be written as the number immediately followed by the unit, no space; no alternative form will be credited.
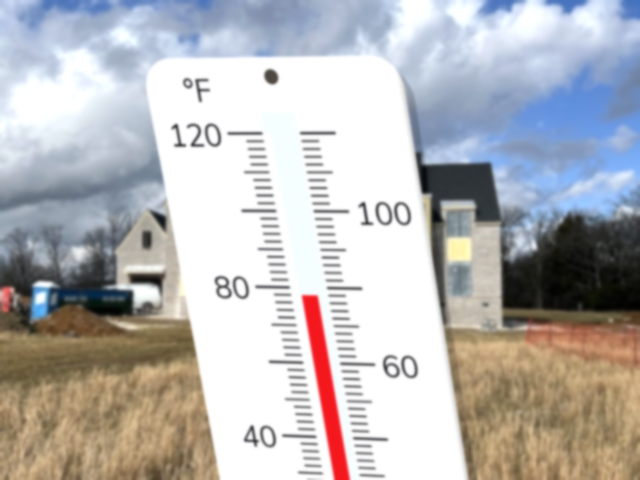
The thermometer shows 78°F
